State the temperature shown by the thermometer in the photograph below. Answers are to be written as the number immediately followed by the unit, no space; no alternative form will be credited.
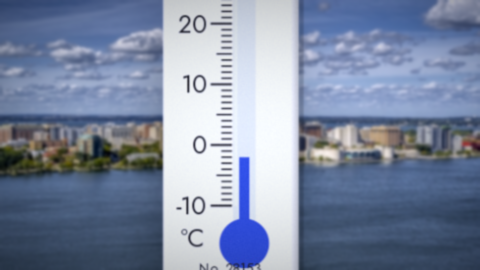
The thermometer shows -2°C
